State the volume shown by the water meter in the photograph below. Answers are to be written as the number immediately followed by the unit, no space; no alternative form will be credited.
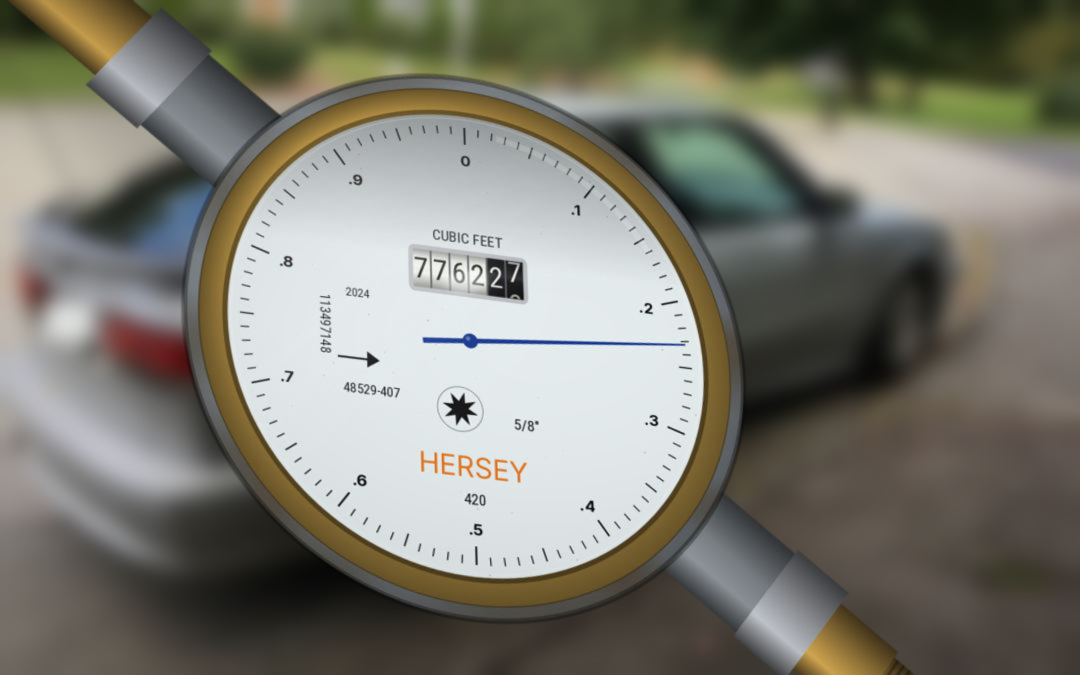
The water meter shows 776227.23ft³
